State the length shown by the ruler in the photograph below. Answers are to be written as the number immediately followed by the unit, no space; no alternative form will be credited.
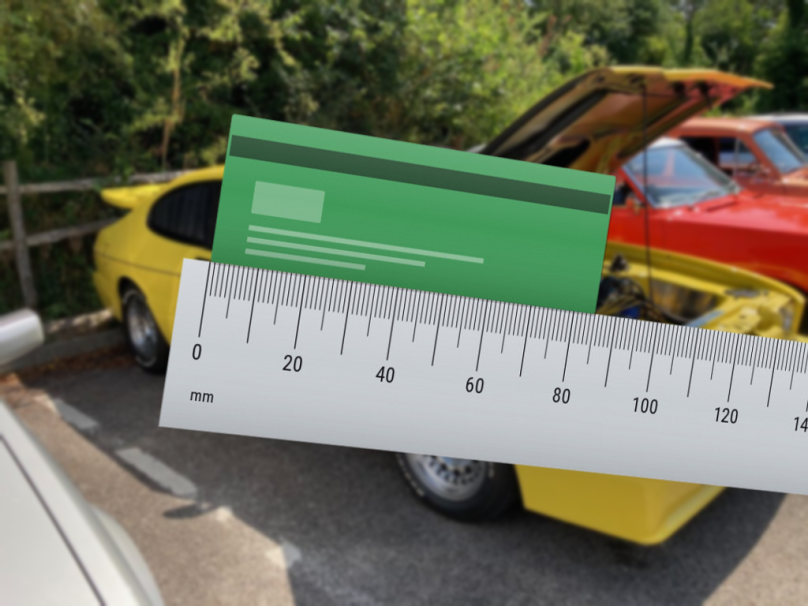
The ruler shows 85mm
